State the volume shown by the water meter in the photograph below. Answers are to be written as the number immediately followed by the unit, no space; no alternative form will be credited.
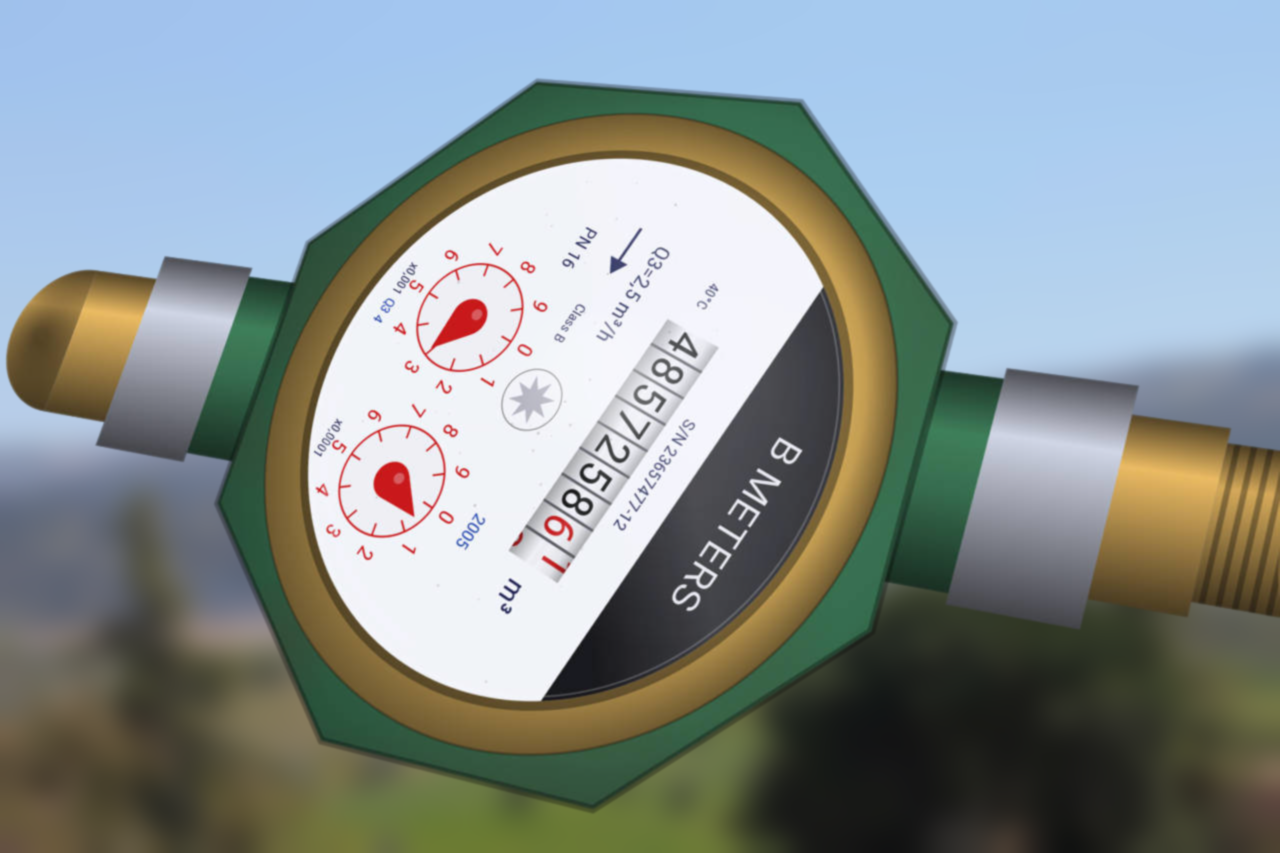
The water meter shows 4857258.6130m³
